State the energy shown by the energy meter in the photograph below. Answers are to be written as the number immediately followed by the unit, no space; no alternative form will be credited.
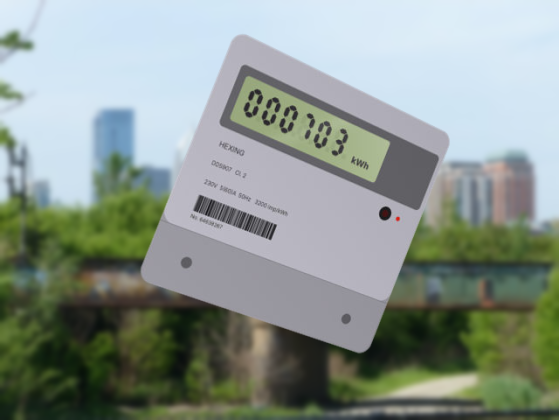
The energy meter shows 703kWh
